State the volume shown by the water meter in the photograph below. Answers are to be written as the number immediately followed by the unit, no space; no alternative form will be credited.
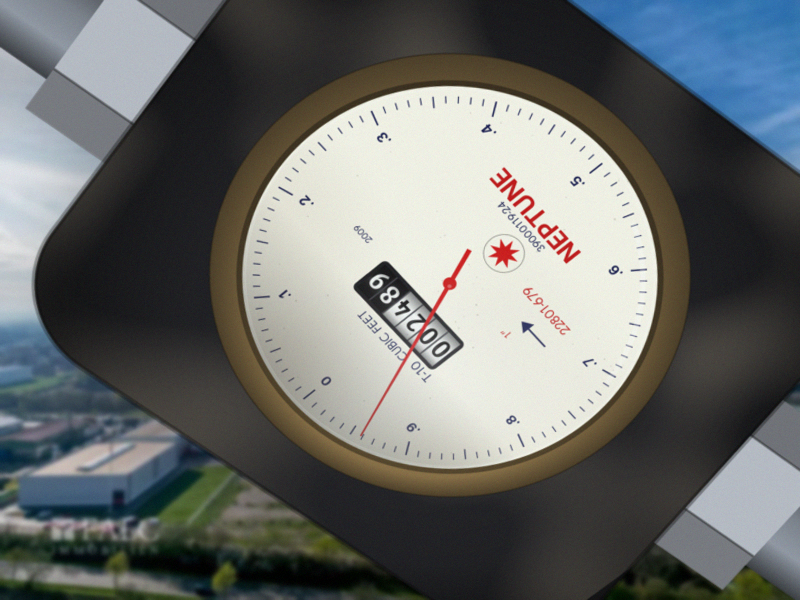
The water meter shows 2488.94ft³
